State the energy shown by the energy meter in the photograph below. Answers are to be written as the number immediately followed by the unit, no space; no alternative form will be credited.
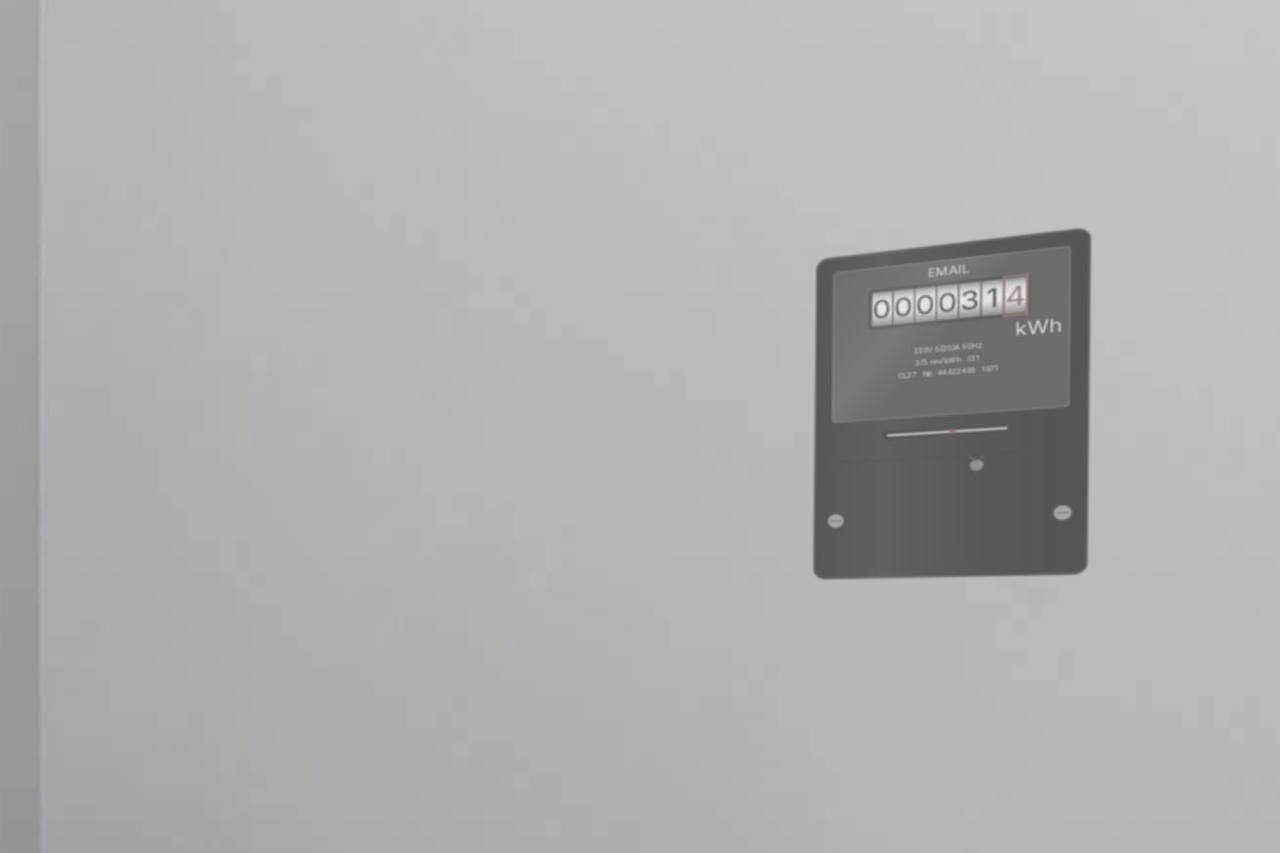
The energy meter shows 31.4kWh
